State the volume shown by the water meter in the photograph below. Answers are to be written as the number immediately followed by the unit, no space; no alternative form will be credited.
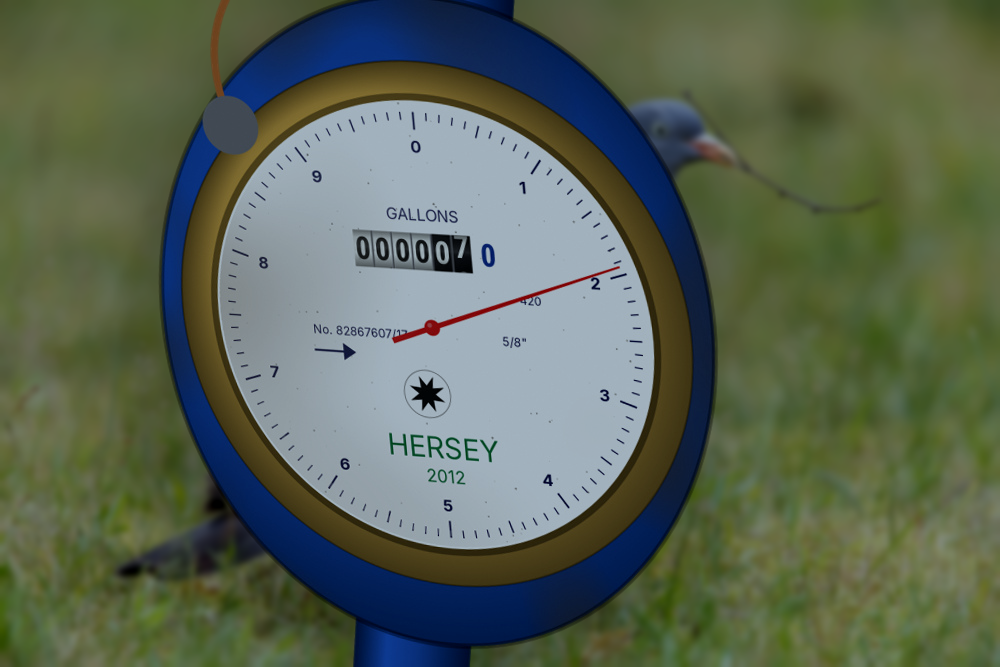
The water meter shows 71.9gal
